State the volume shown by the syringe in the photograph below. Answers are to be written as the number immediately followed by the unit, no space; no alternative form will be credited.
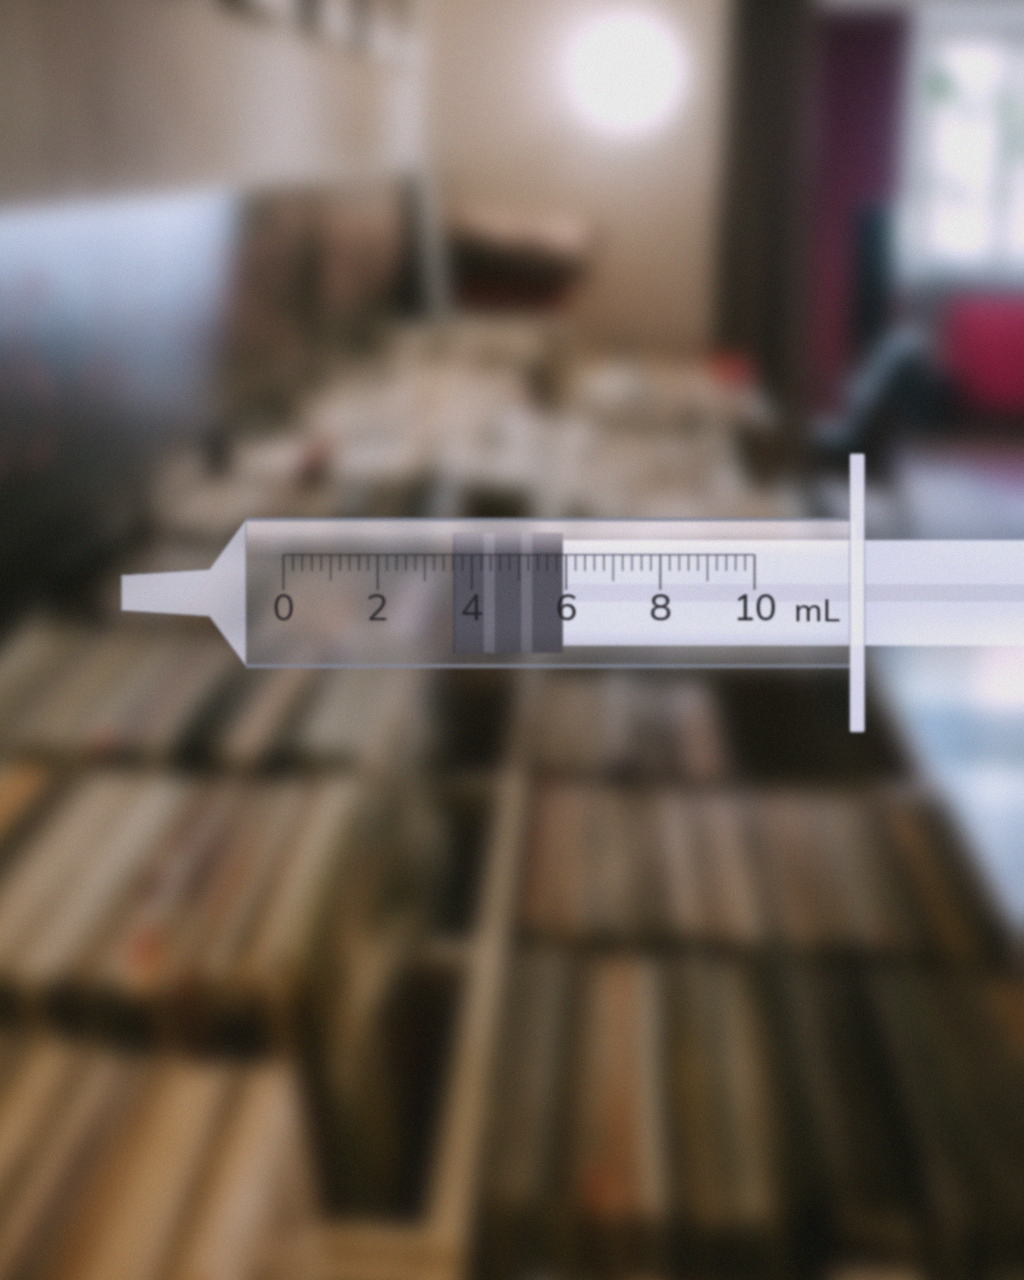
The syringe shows 3.6mL
